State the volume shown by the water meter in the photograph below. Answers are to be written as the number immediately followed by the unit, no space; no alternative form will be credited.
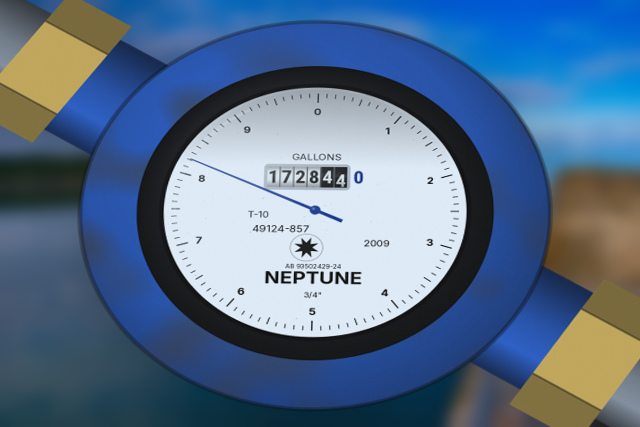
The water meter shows 1728438.2gal
